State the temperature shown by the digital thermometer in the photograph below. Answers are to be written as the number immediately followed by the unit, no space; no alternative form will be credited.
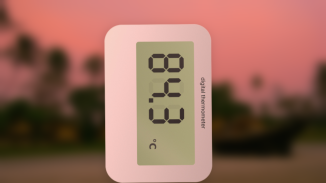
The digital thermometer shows 84.3°C
